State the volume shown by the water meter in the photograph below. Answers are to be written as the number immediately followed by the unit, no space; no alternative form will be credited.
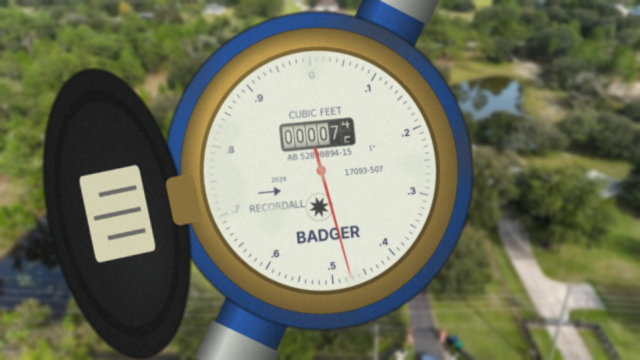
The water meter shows 74.47ft³
